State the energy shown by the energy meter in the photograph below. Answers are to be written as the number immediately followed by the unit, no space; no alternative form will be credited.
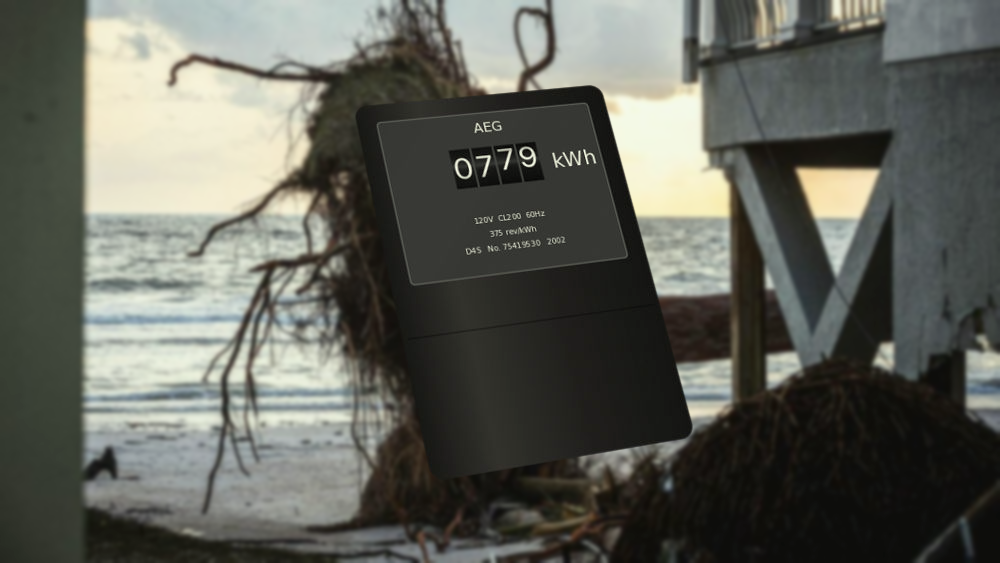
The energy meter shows 779kWh
